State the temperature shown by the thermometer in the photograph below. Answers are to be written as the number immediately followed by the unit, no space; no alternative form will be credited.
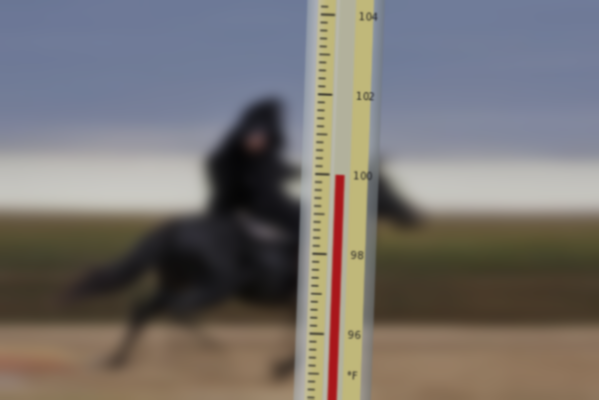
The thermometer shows 100°F
